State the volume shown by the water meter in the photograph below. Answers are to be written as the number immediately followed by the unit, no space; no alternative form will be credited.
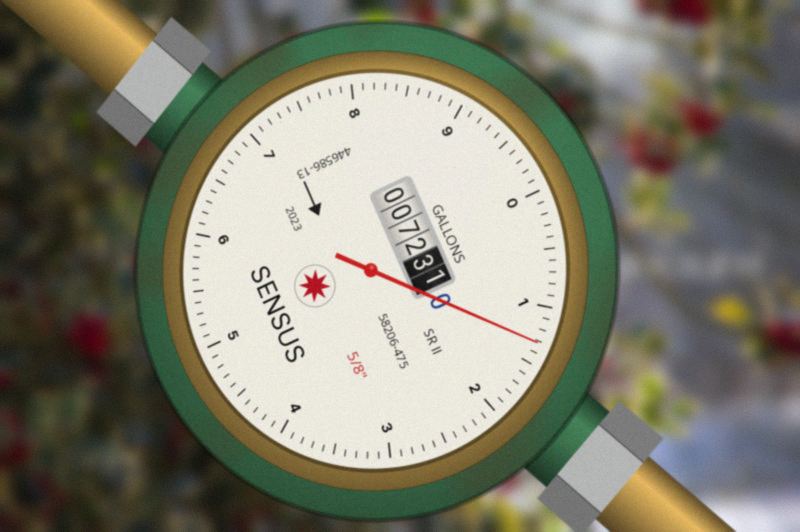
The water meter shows 72311.3gal
